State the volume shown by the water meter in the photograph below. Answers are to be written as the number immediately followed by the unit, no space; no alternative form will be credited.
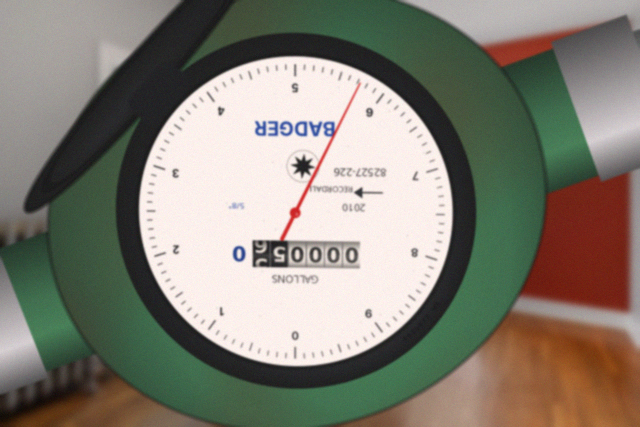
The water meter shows 555.7gal
